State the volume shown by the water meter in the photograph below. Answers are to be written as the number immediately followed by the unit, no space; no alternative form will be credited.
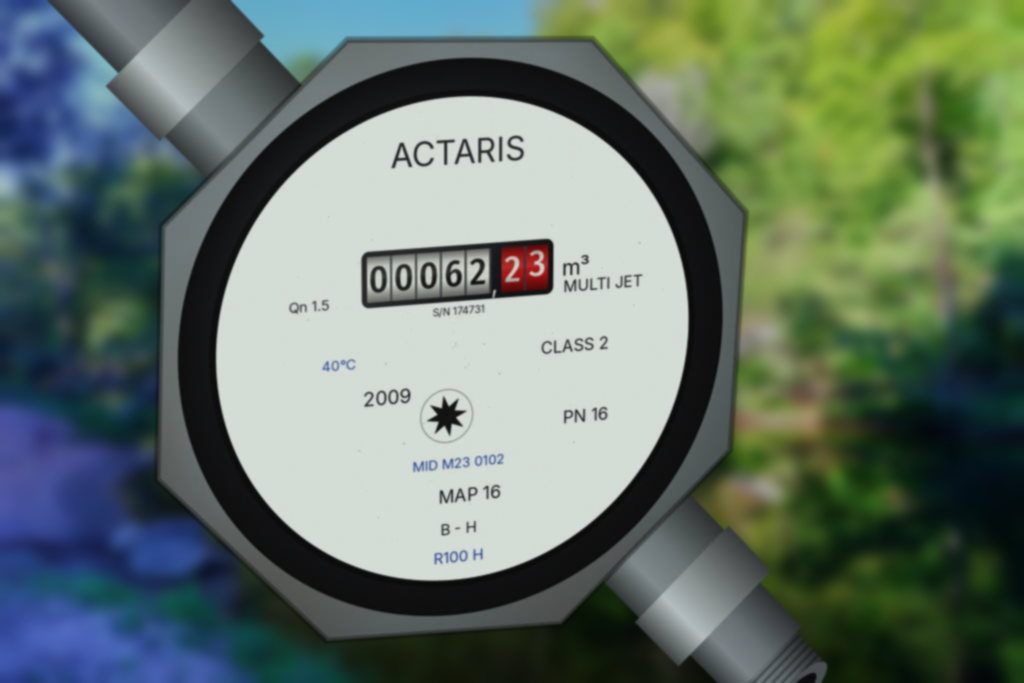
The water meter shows 62.23m³
